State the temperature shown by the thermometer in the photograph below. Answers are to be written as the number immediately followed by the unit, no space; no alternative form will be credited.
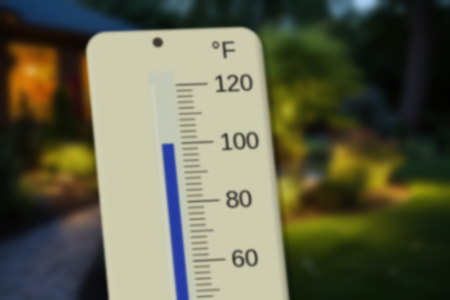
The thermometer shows 100°F
